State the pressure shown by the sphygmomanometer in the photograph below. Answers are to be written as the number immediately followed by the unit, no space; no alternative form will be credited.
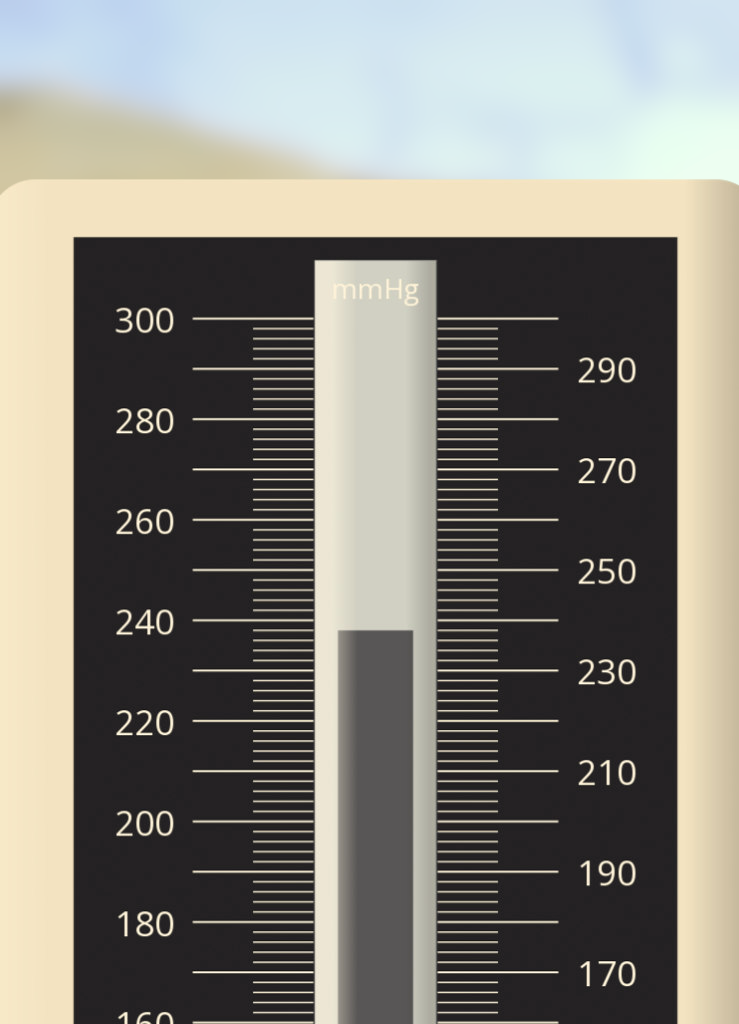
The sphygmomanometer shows 238mmHg
